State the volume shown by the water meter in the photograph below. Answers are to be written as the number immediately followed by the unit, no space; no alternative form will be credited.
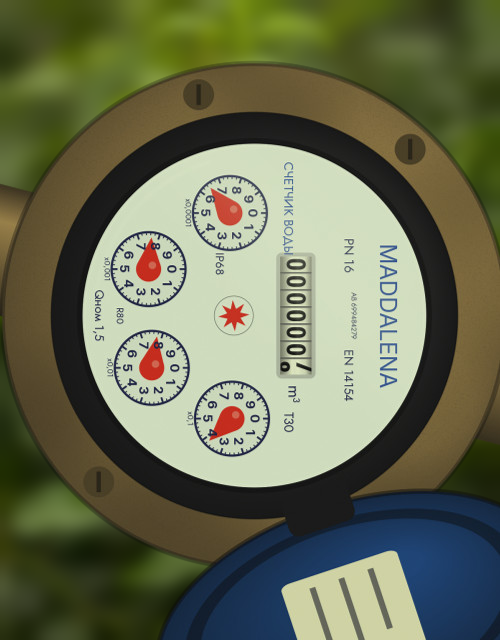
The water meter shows 7.3776m³
